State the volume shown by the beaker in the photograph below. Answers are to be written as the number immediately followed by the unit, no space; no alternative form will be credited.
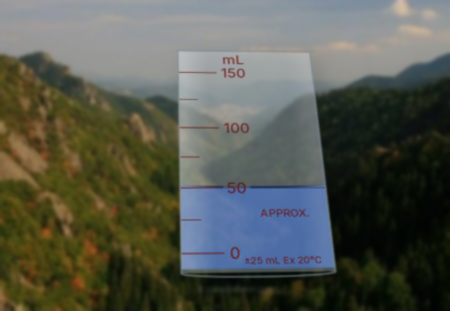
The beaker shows 50mL
